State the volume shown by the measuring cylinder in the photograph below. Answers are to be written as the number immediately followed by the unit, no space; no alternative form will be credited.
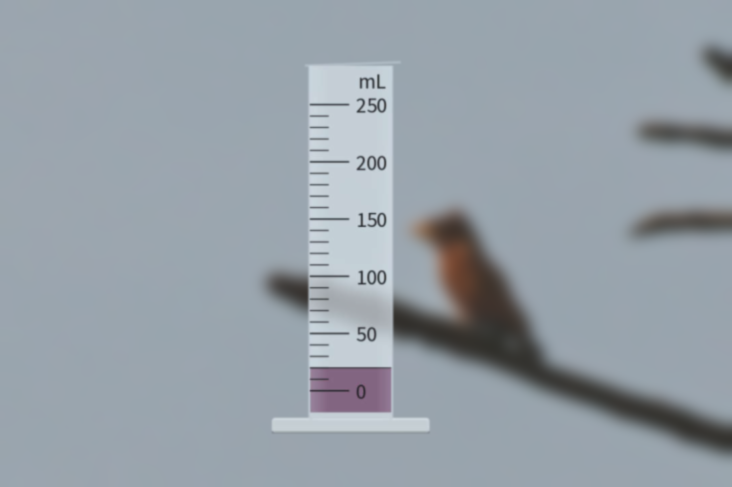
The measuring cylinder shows 20mL
